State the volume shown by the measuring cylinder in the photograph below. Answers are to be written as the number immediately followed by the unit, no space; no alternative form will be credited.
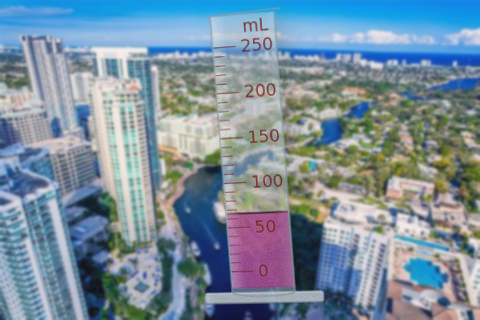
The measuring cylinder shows 65mL
